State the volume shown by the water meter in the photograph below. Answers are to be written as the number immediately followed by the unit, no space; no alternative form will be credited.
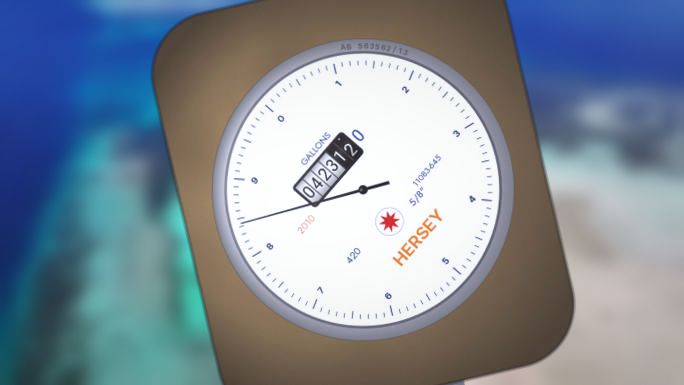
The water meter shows 423118.4gal
